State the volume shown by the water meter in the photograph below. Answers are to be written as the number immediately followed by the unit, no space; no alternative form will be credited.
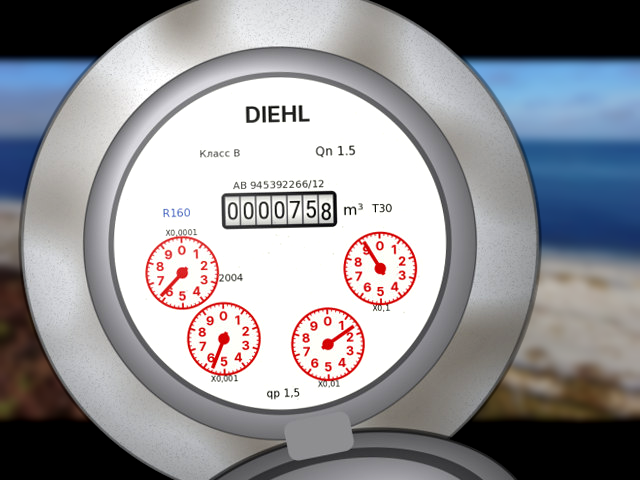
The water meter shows 757.9156m³
